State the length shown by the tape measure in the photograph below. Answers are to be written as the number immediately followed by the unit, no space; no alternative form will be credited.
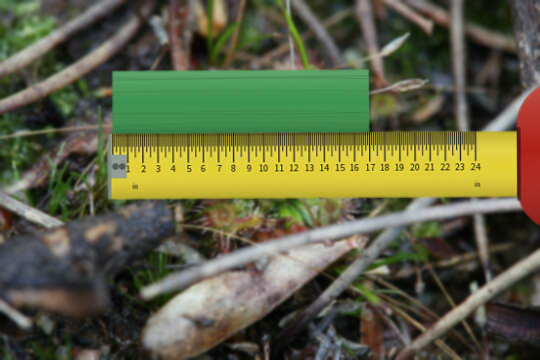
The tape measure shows 17in
